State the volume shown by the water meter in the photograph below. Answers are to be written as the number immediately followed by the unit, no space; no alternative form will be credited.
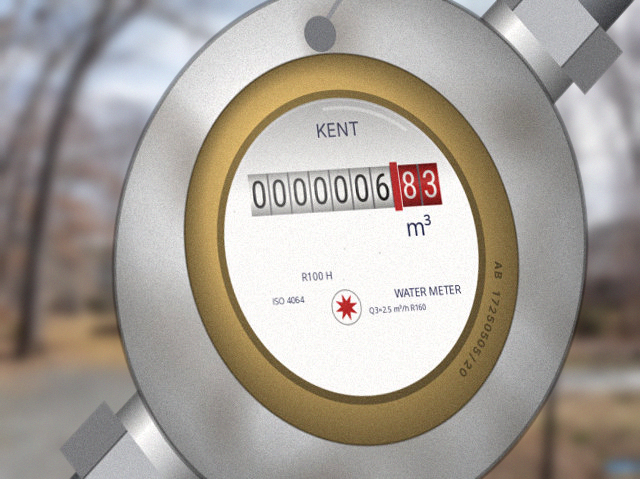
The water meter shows 6.83m³
